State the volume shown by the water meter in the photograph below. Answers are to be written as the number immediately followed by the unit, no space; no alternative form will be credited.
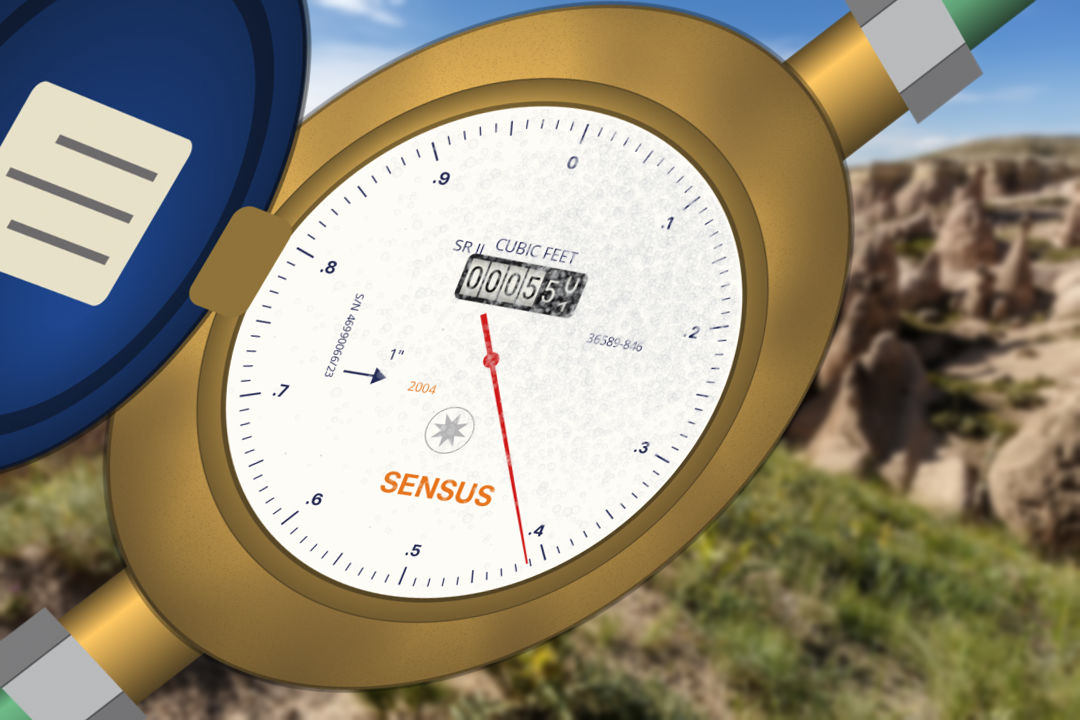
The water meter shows 550.41ft³
